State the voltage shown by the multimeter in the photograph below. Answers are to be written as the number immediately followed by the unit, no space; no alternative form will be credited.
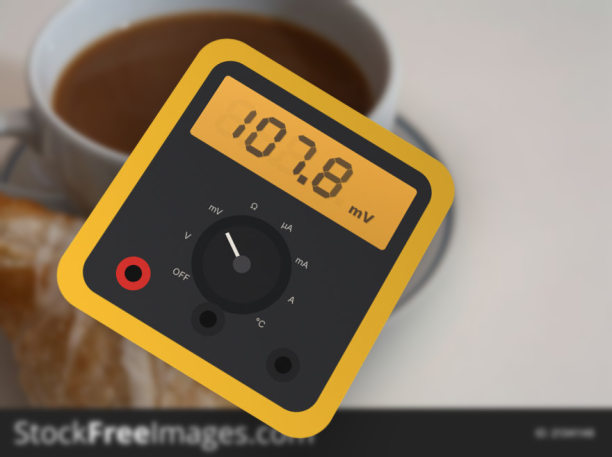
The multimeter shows 107.8mV
